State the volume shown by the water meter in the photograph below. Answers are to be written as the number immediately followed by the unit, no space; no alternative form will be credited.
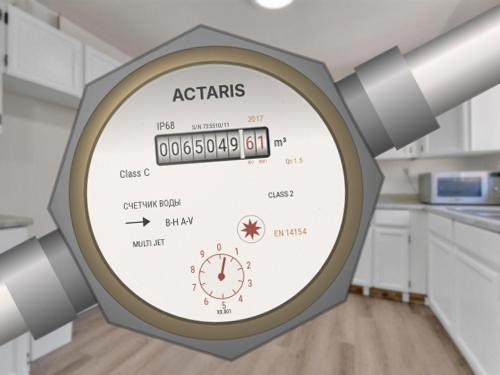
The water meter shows 65049.610m³
